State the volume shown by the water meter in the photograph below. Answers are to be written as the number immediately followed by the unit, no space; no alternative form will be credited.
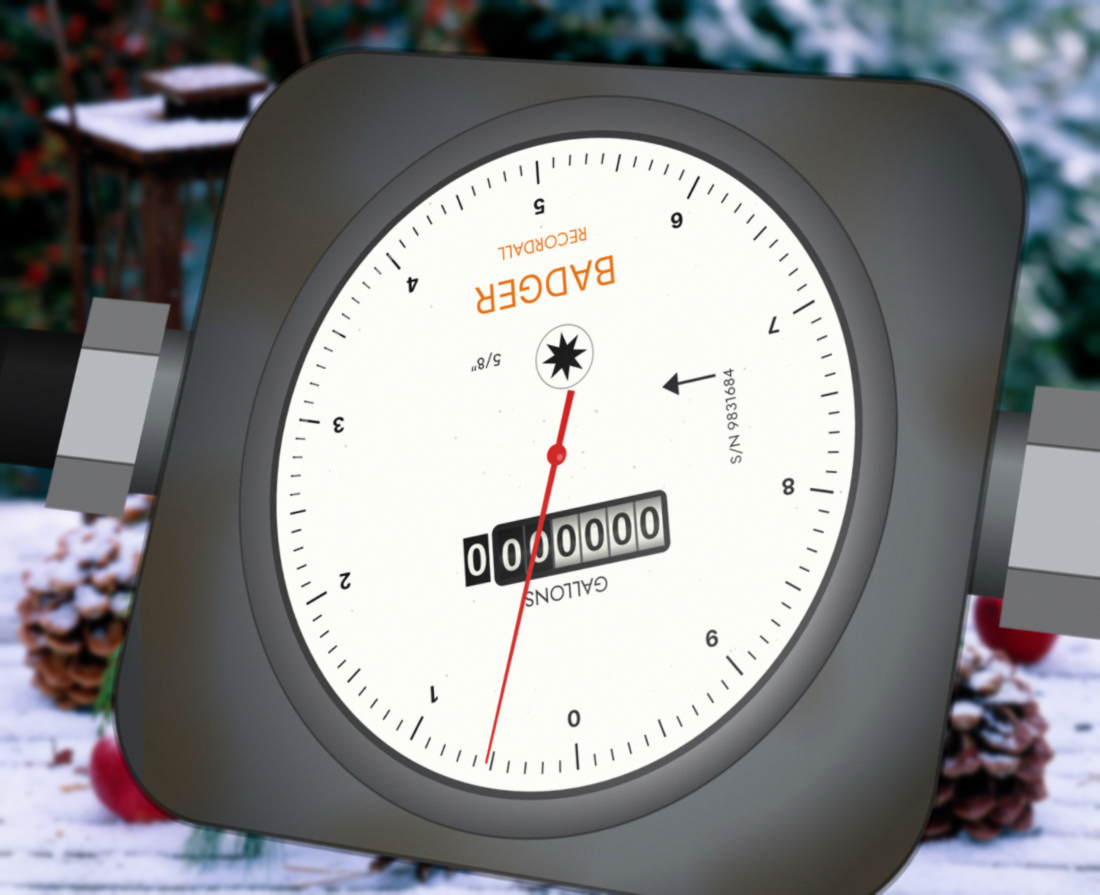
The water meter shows 0.5gal
